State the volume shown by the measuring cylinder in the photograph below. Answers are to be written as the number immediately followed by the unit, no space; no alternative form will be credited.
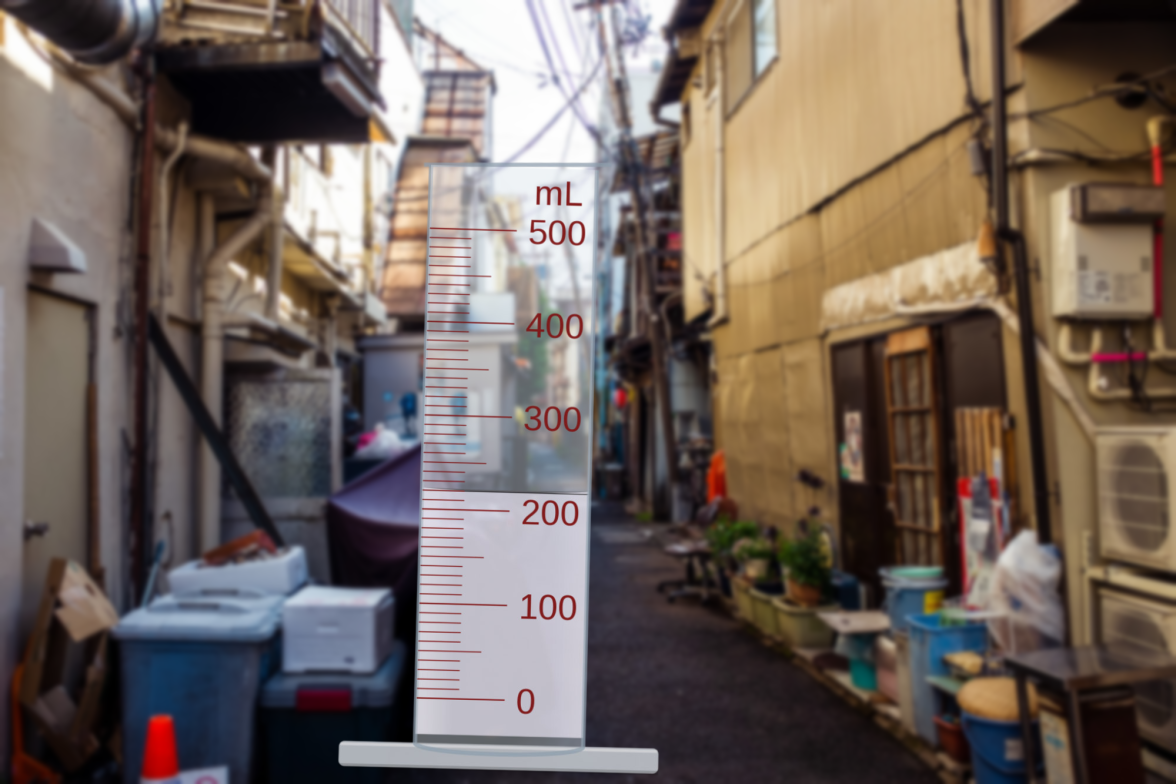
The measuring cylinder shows 220mL
